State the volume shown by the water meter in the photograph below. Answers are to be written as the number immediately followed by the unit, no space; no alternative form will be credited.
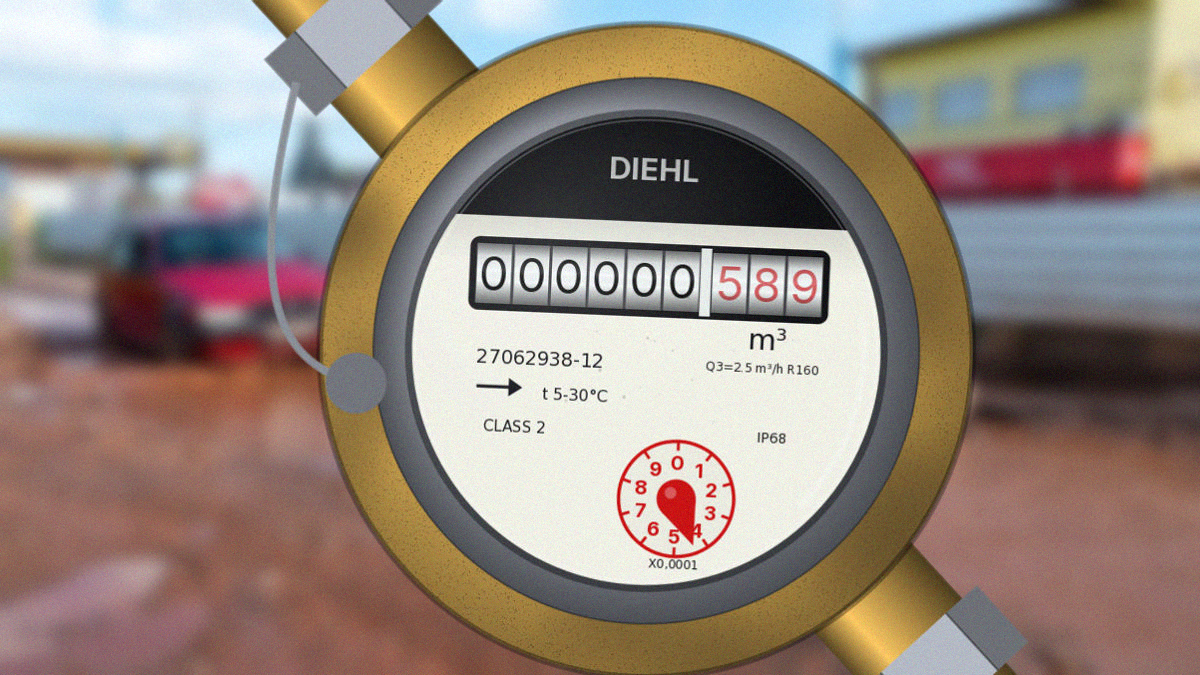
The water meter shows 0.5894m³
